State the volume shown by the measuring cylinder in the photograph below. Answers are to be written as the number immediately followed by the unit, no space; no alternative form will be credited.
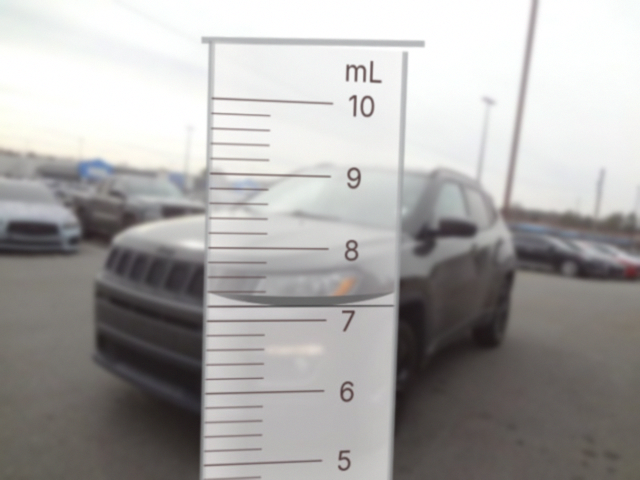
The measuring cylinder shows 7.2mL
